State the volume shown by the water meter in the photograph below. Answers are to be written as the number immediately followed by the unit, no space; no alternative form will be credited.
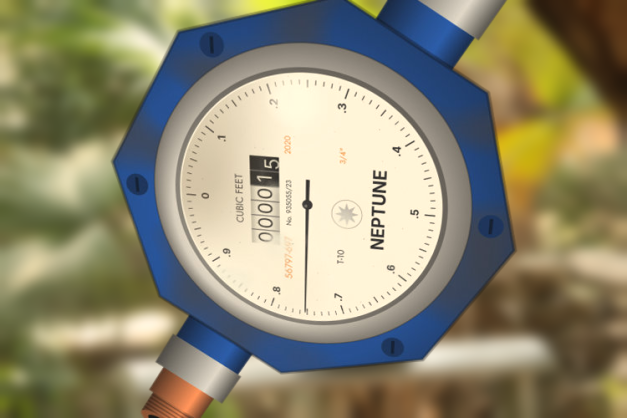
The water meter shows 14.75ft³
